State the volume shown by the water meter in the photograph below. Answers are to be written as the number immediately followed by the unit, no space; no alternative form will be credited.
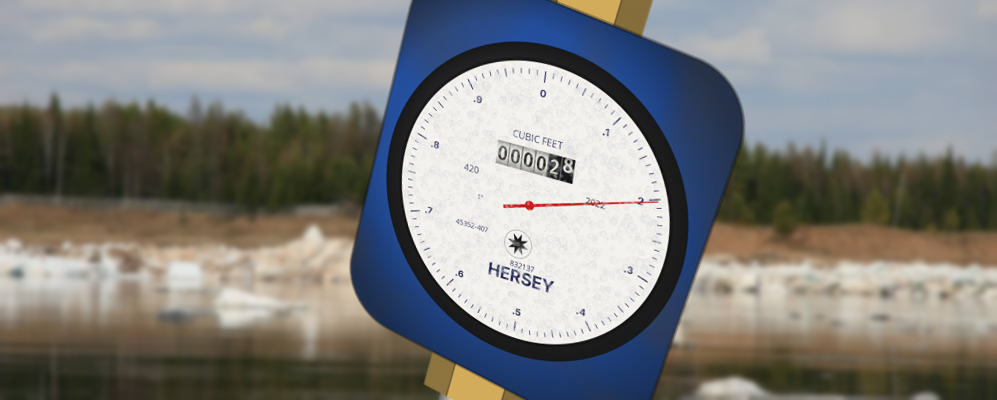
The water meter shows 28.20ft³
